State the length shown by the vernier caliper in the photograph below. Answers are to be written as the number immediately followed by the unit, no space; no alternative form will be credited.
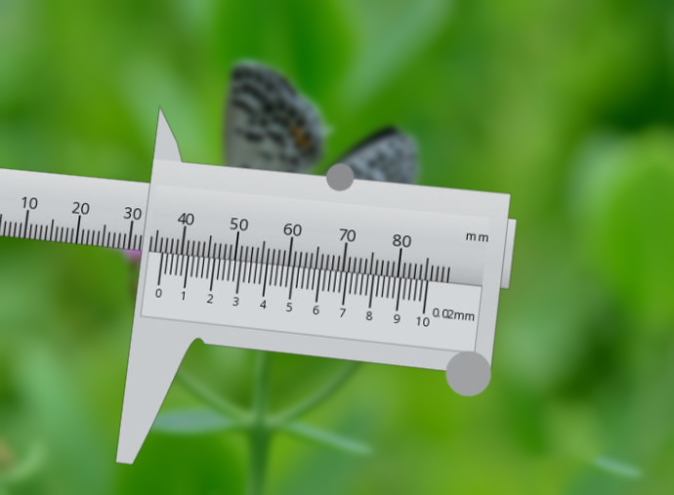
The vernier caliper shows 36.4mm
